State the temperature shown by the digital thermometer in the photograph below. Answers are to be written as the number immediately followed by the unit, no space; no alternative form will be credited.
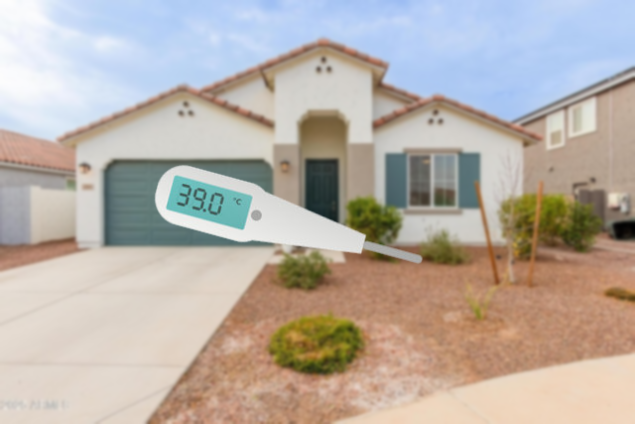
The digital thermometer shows 39.0°C
